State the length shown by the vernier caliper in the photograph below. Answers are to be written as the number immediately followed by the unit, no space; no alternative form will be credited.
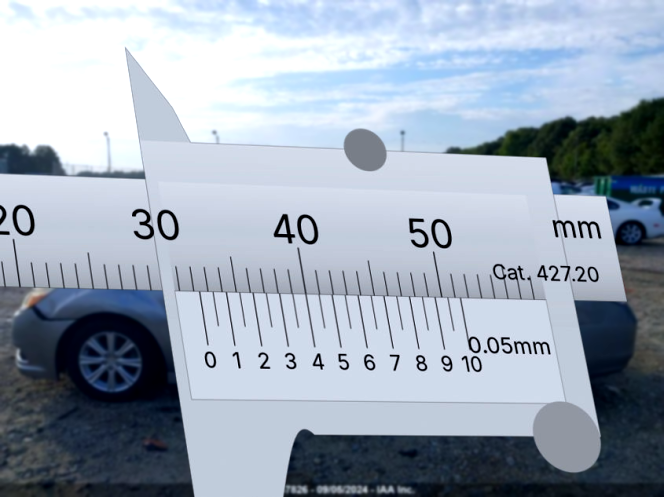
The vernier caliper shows 32.4mm
